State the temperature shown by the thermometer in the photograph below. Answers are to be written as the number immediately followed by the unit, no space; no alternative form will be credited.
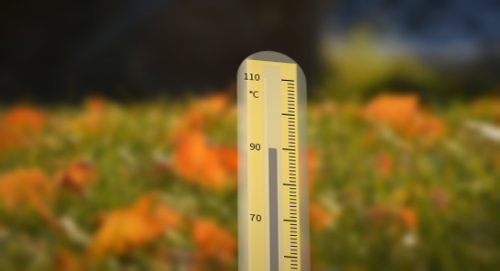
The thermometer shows 90°C
